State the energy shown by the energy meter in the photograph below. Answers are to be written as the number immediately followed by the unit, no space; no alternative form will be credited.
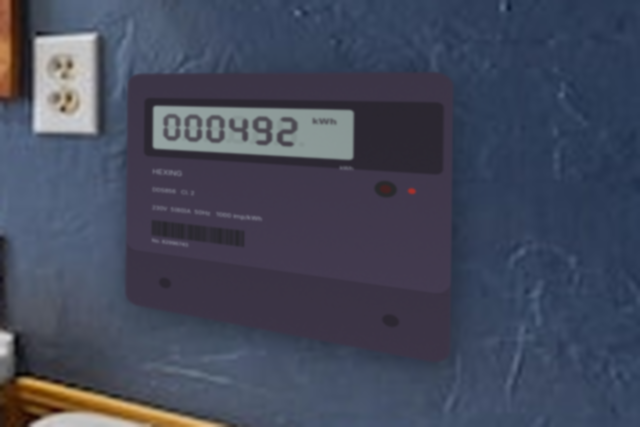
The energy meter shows 492kWh
